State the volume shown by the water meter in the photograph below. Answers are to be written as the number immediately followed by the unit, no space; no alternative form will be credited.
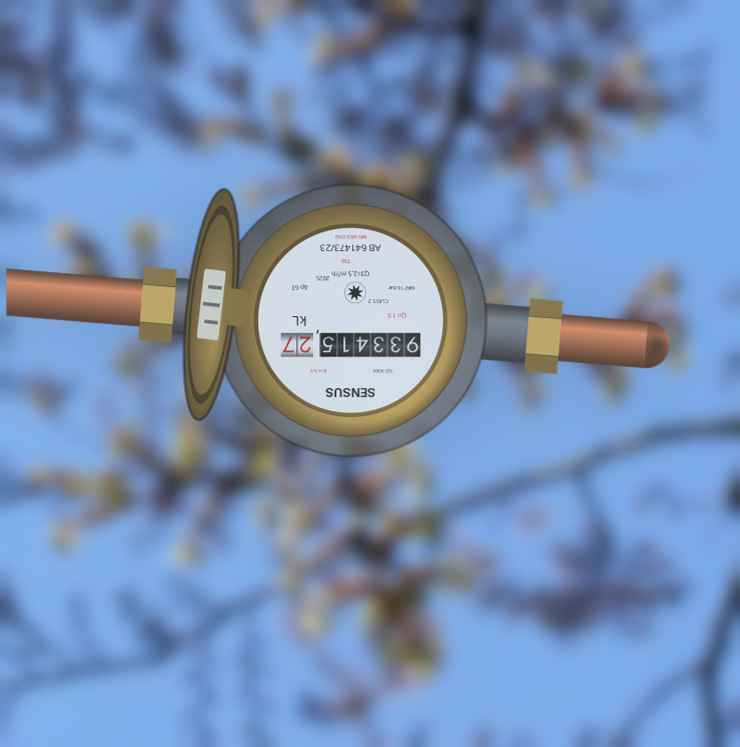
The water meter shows 933415.27kL
